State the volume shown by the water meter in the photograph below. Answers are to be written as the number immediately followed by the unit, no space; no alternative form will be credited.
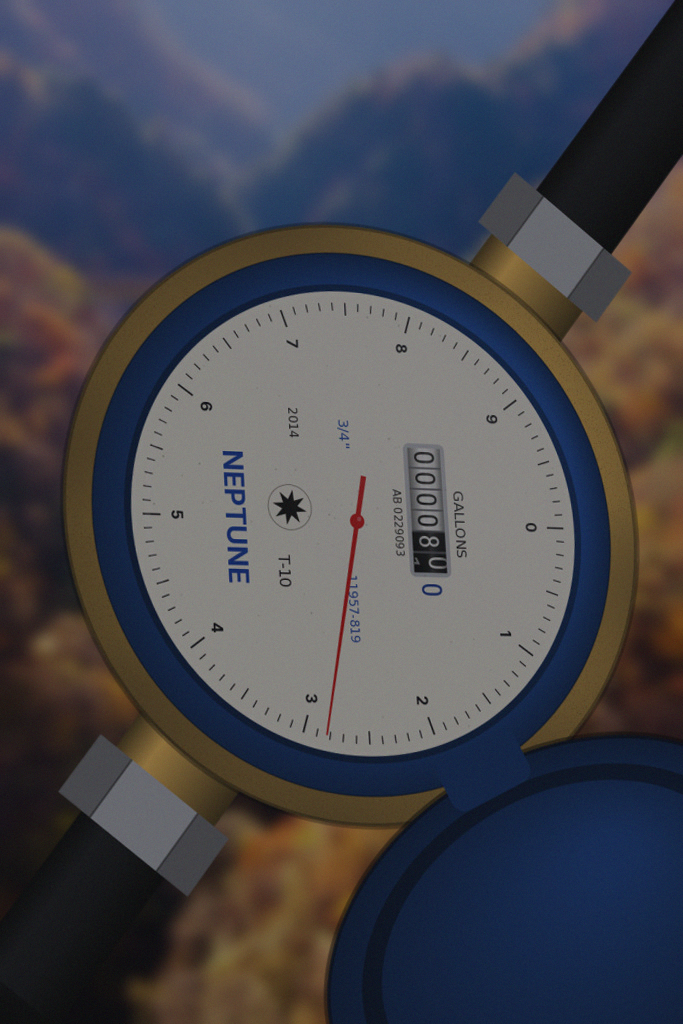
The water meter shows 802.8gal
